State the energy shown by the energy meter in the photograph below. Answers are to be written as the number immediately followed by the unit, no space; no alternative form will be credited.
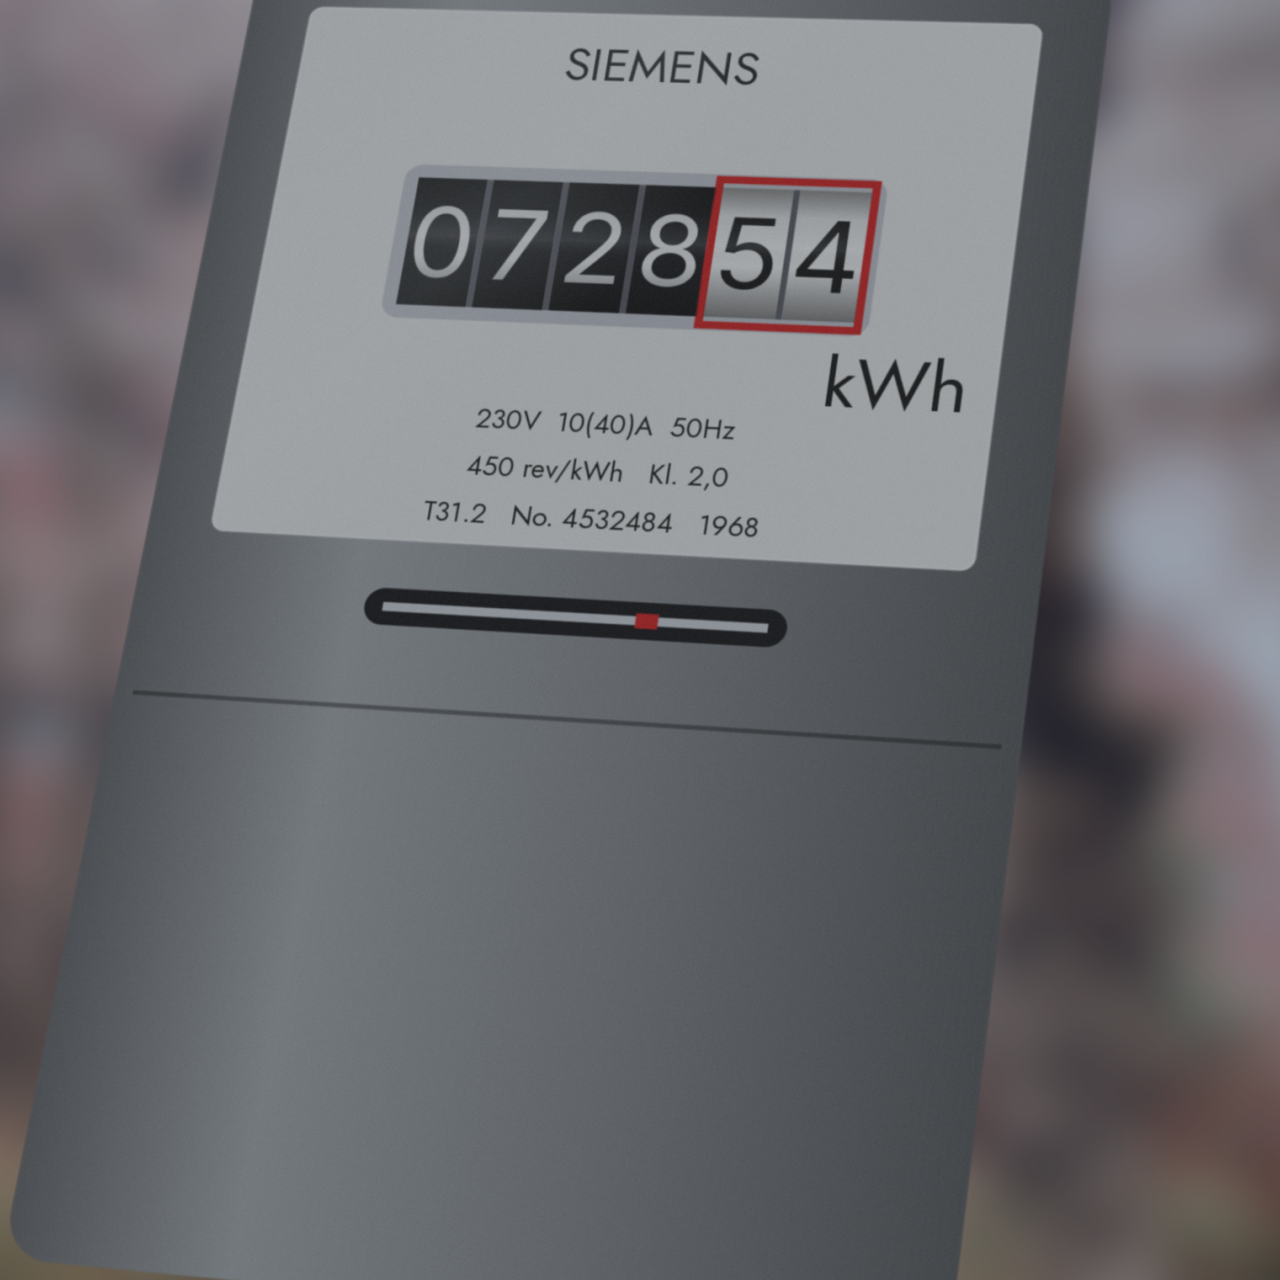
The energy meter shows 728.54kWh
